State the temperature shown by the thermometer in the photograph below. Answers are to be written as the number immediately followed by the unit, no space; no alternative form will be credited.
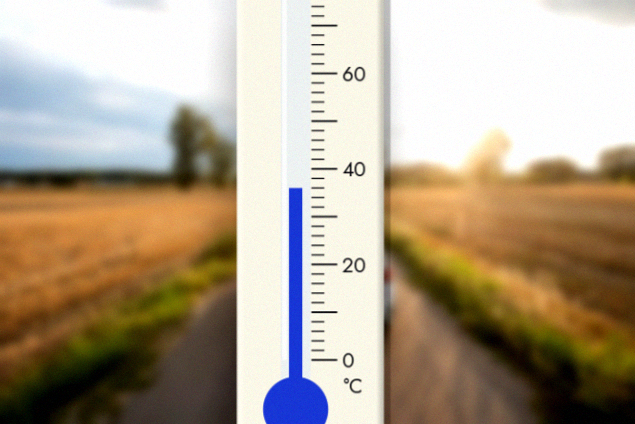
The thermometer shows 36°C
